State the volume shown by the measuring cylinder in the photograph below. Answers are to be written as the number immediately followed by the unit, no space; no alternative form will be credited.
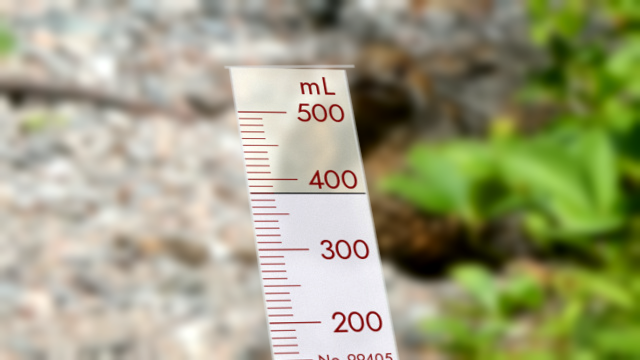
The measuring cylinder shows 380mL
